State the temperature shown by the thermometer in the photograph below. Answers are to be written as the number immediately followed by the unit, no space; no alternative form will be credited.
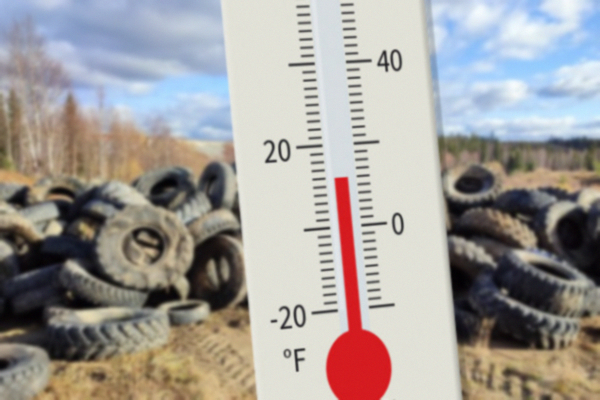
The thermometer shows 12°F
